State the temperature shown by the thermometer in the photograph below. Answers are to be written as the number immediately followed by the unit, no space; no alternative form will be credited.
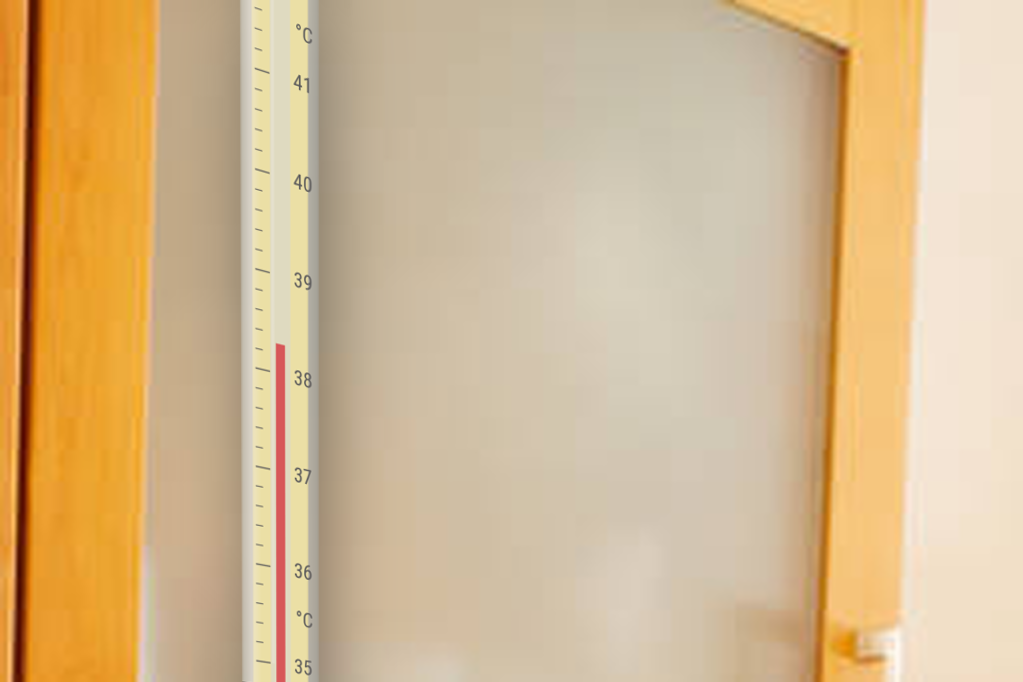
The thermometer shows 38.3°C
